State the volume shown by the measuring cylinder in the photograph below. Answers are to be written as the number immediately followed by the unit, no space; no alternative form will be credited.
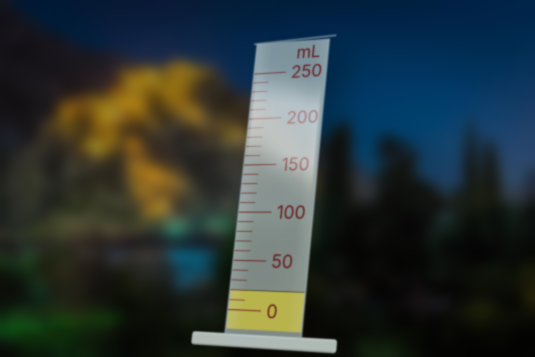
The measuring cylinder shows 20mL
